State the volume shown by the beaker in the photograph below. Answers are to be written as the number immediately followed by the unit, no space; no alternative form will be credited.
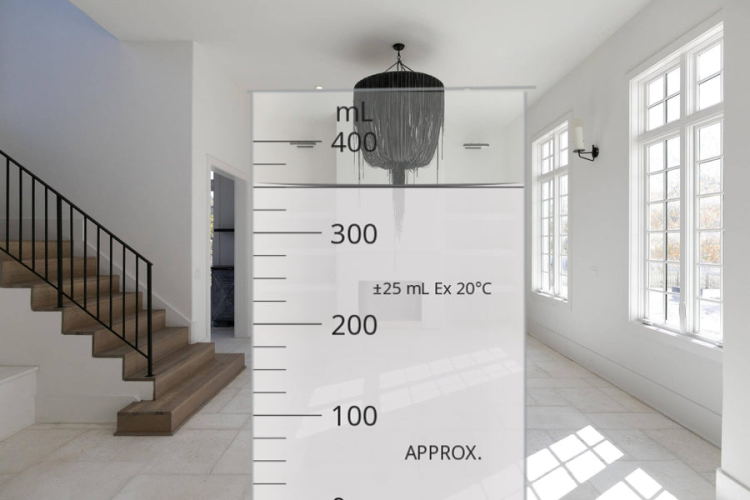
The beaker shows 350mL
